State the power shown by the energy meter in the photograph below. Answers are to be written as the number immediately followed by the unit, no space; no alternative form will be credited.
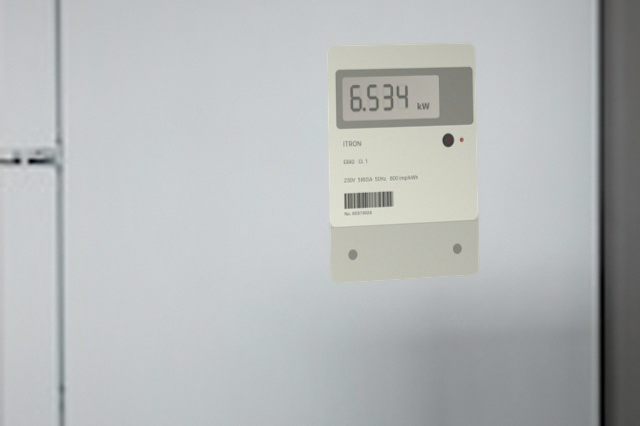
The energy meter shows 6.534kW
